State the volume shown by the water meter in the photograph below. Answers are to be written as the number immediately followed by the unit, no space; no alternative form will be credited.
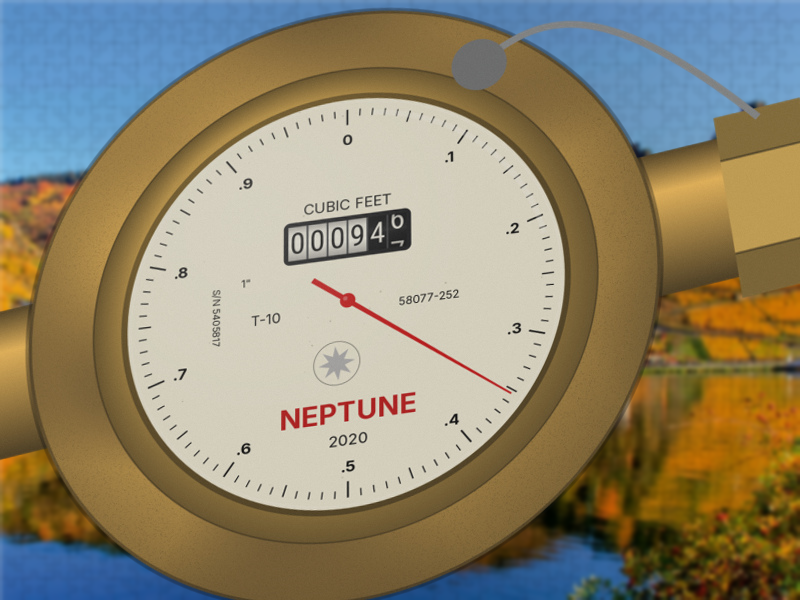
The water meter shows 946.35ft³
